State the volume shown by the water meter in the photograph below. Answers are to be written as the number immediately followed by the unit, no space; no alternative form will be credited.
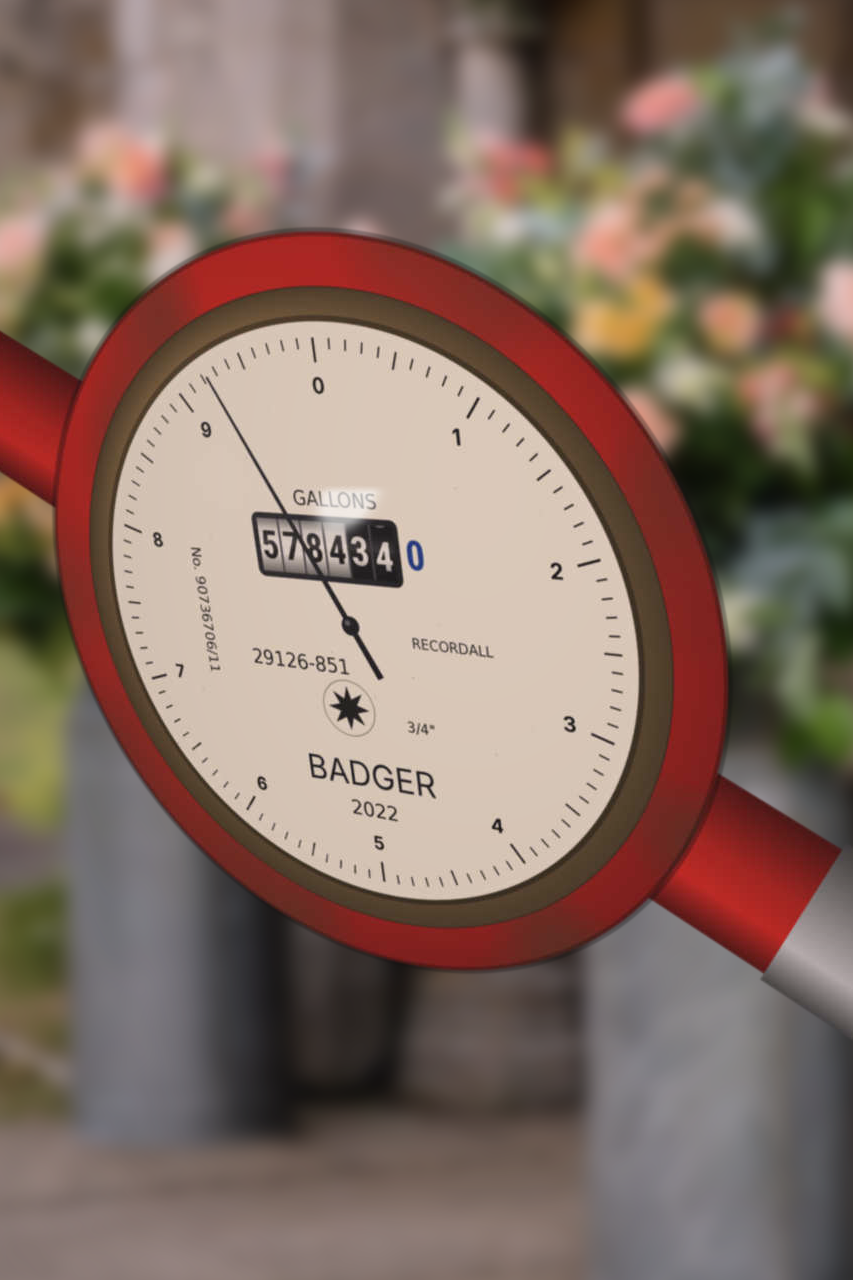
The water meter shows 5784339.2gal
